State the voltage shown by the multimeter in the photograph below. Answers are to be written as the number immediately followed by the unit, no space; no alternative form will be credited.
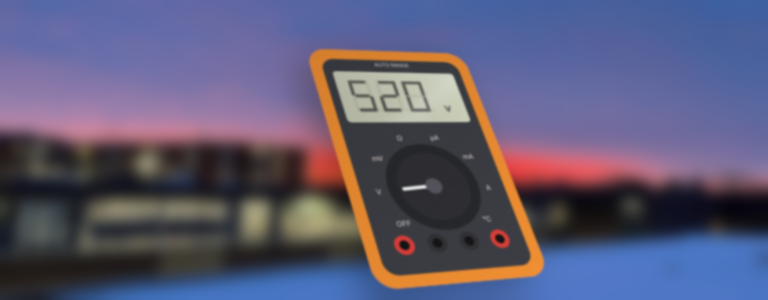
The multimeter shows 520V
